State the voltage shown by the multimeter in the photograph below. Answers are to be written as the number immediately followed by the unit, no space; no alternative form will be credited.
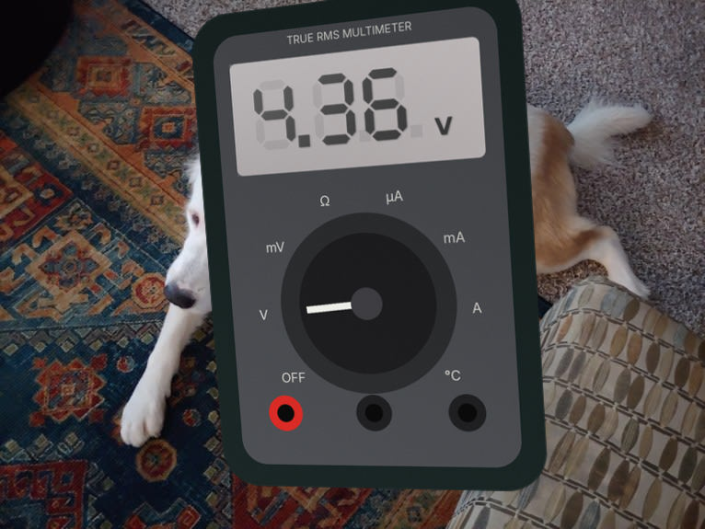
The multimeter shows 4.36V
